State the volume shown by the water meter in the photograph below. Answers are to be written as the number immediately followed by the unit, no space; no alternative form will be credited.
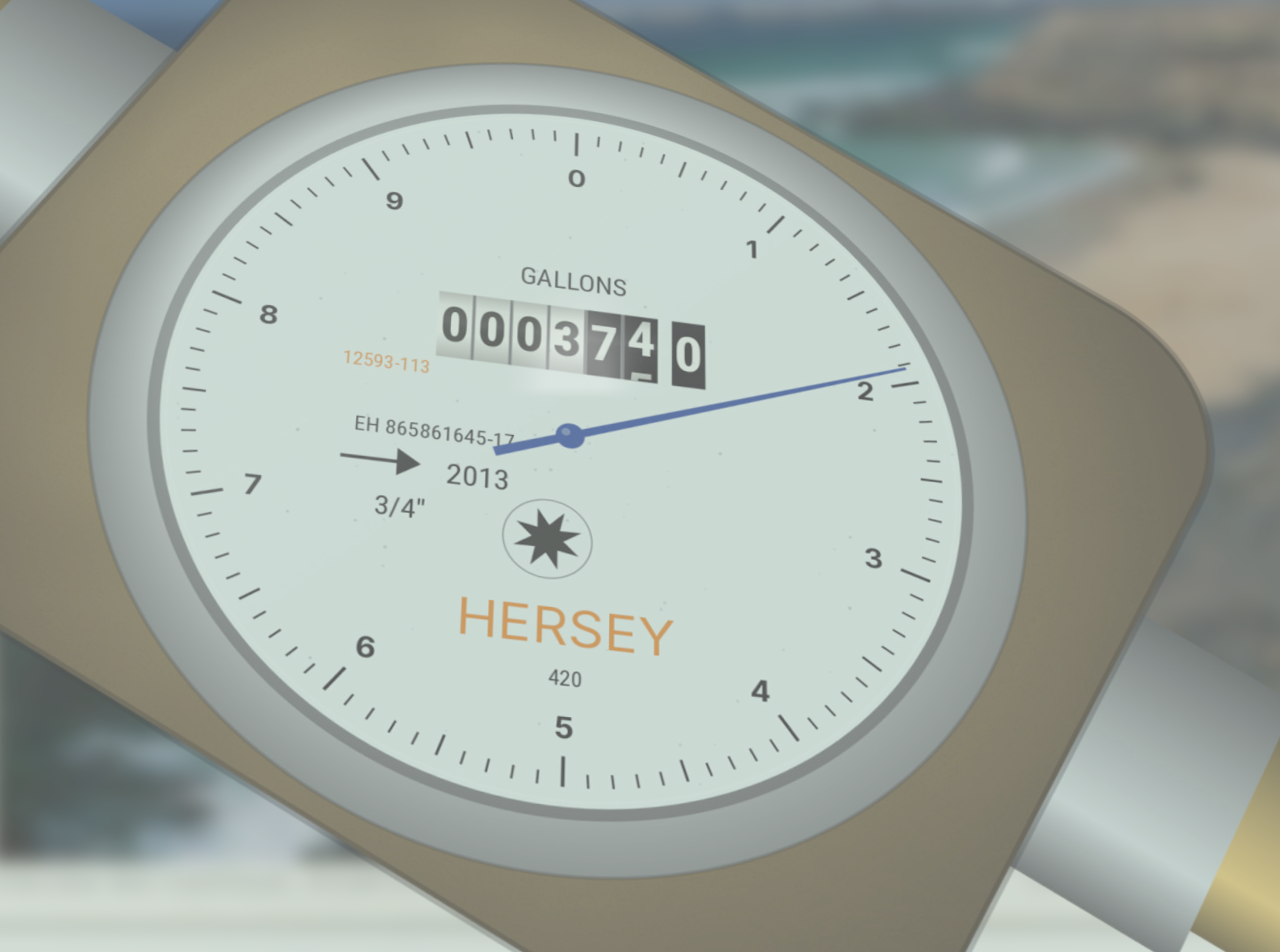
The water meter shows 3741.9gal
